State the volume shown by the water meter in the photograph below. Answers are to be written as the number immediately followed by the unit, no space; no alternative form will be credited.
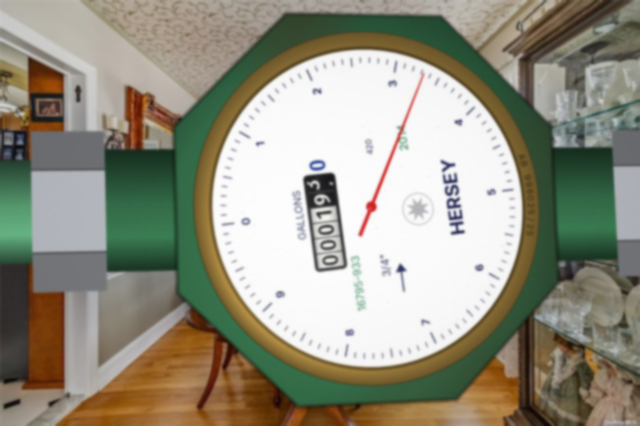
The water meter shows 1933.3gal
